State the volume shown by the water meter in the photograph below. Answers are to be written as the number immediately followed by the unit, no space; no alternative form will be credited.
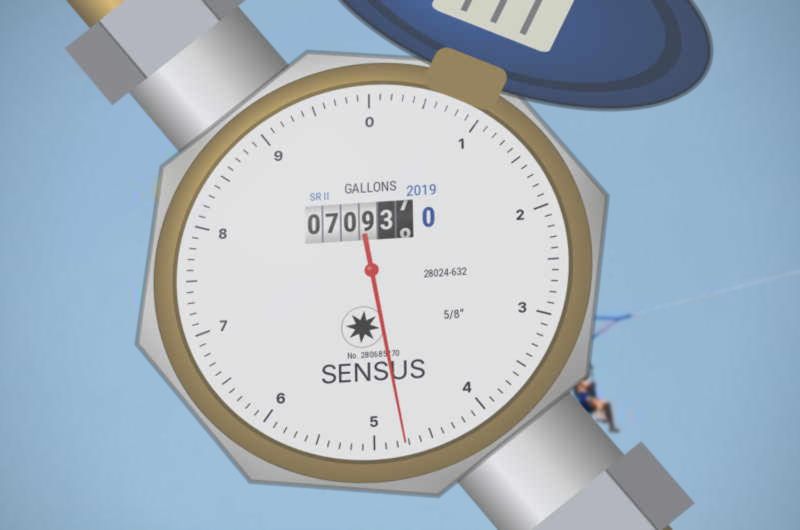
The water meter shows 709374.7gal
